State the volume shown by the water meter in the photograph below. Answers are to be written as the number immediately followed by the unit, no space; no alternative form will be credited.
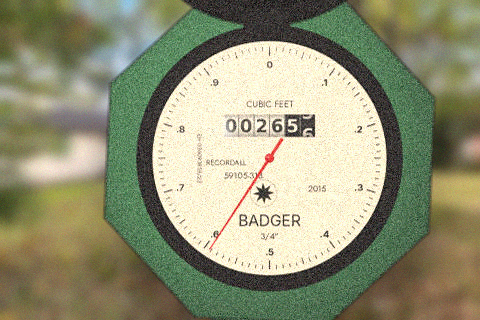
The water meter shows 2655.59ft³
